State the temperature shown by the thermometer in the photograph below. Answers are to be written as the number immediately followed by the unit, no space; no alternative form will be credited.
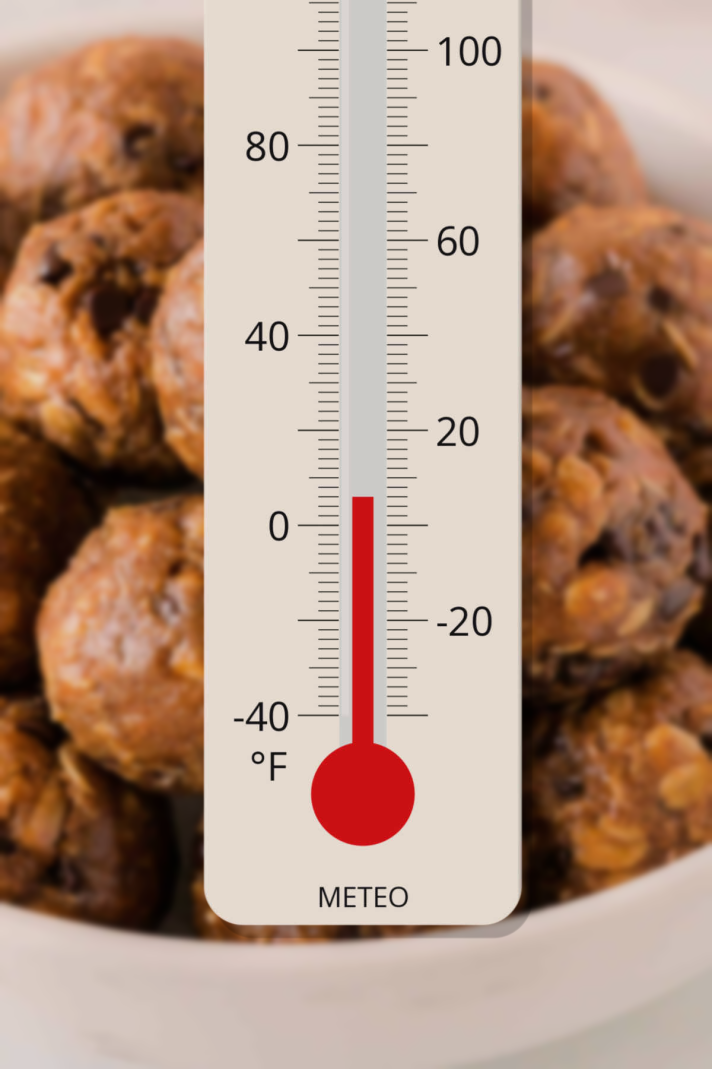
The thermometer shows 6°F
